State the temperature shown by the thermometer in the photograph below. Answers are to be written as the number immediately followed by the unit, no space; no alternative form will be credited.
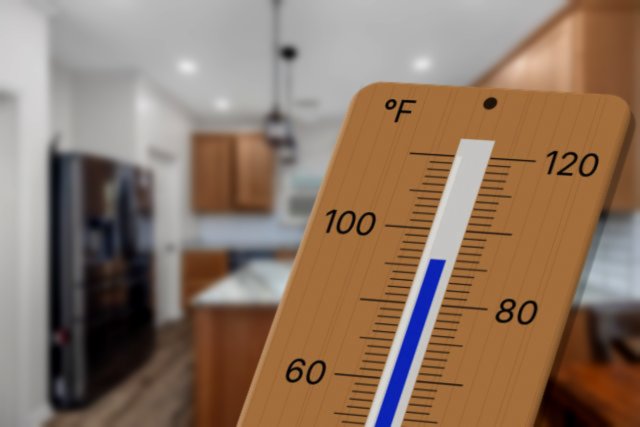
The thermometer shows 92°F
